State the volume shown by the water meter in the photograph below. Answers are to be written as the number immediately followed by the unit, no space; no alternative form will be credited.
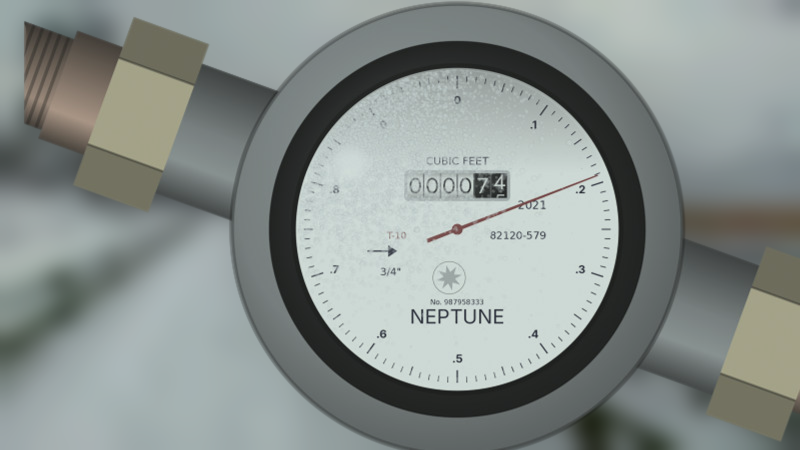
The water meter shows 74.19ft³
